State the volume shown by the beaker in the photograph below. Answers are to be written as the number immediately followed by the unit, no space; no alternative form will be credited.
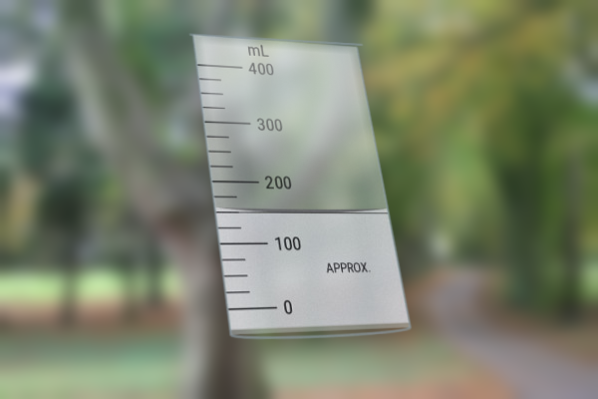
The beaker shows 150mL
